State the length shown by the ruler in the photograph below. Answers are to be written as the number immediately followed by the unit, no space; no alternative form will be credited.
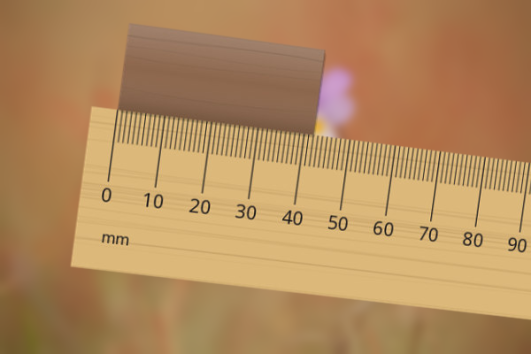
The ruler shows 42mm
